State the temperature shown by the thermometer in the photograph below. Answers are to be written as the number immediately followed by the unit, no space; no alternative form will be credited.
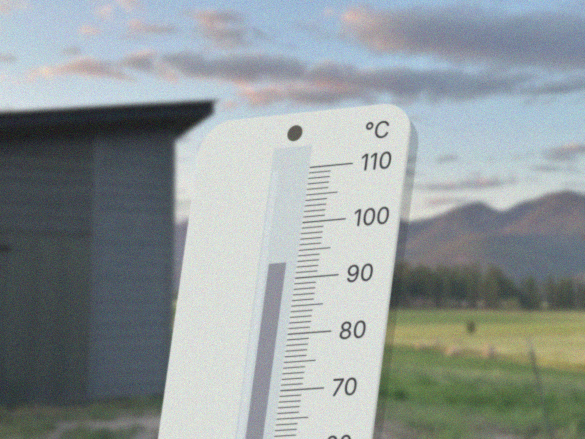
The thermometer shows 93°C
